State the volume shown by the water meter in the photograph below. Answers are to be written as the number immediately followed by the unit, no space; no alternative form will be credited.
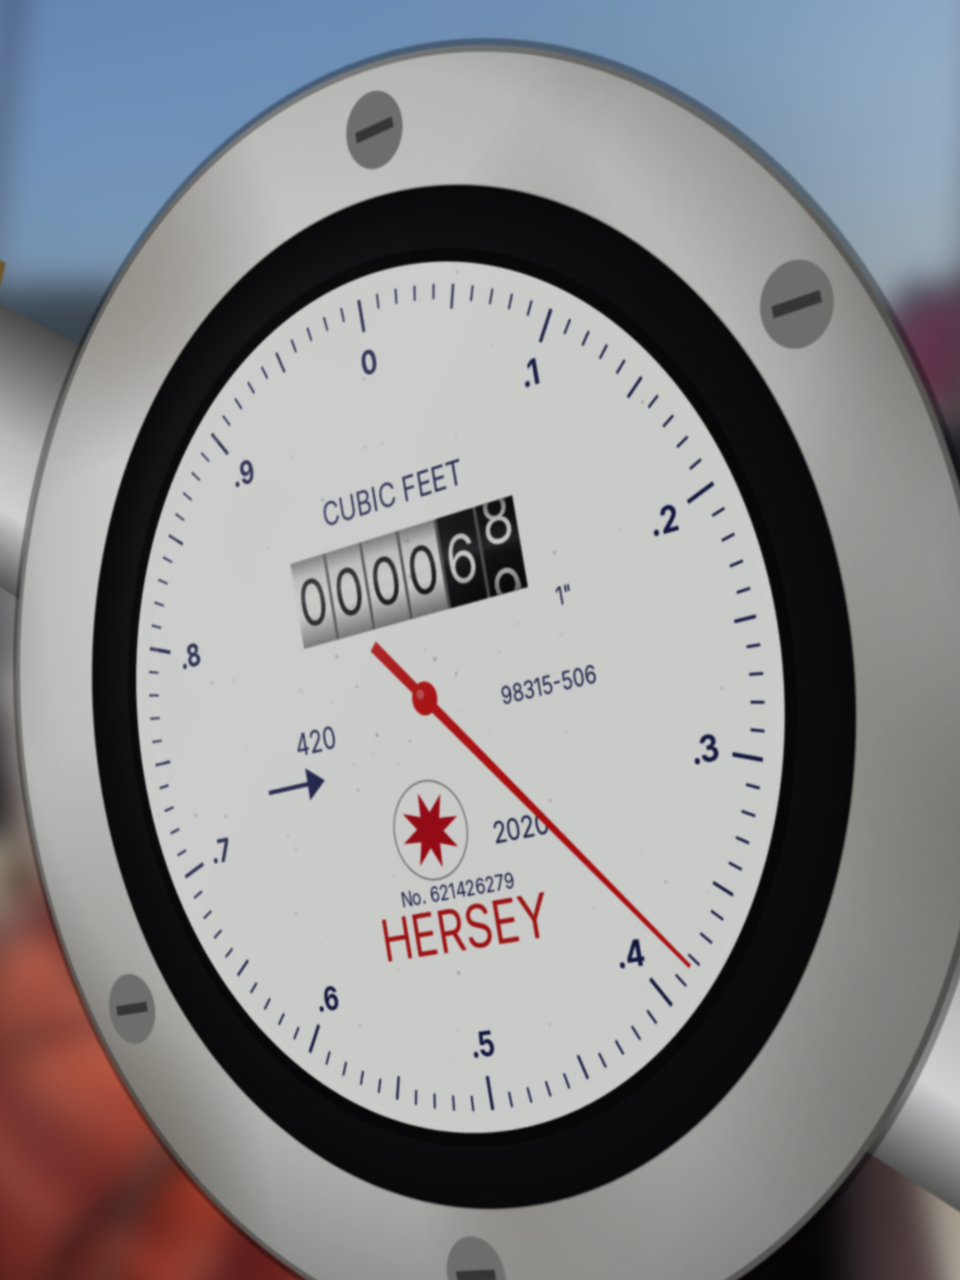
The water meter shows 68.38ft³
